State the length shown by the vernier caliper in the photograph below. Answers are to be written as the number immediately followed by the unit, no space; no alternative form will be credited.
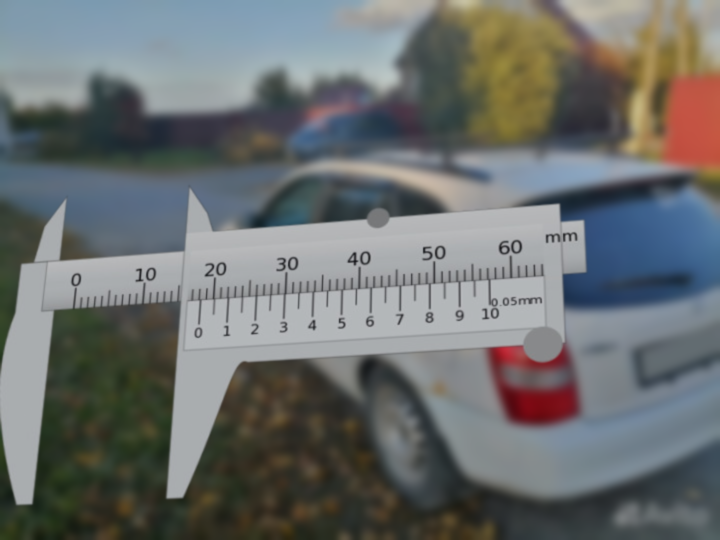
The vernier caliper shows 18.2mm
